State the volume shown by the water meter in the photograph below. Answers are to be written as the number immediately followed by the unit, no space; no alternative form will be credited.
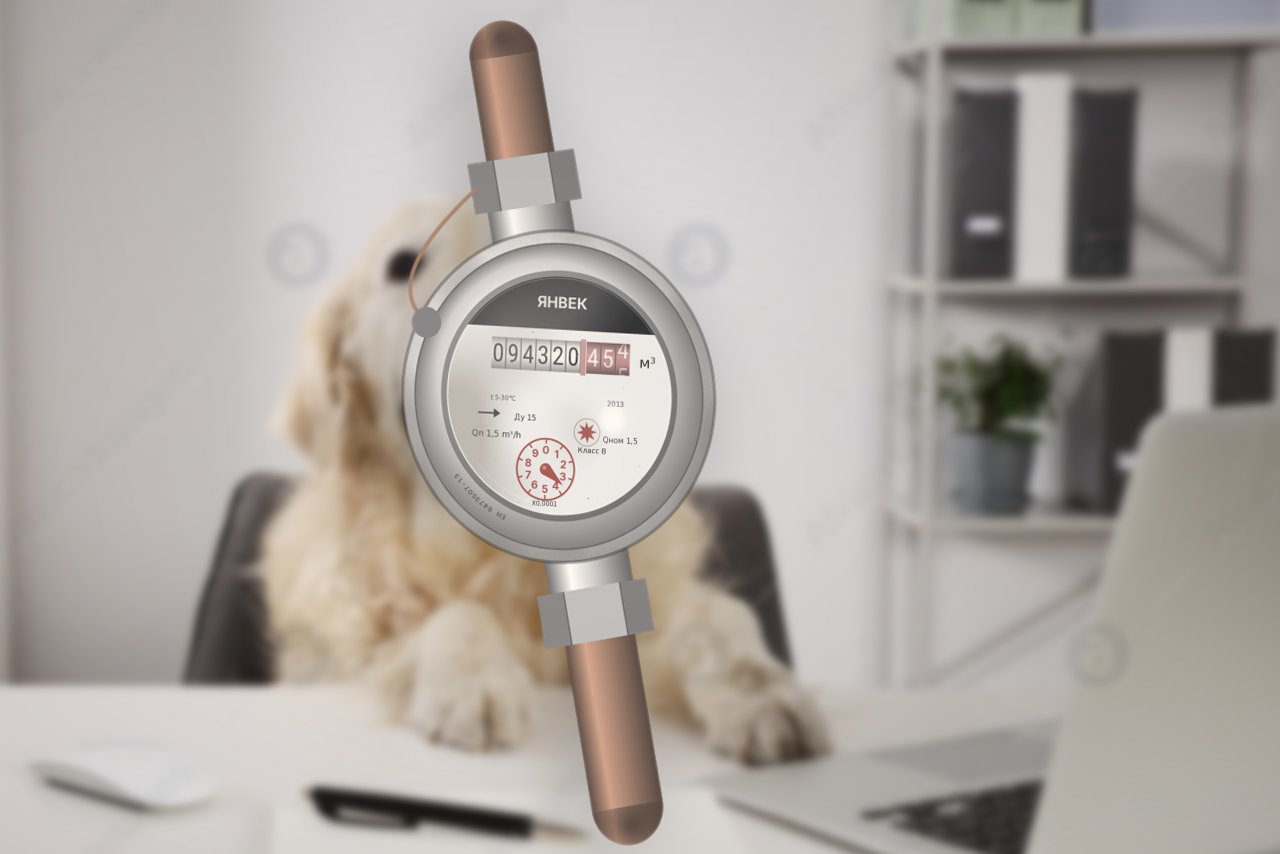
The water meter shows 94320.4543m³
